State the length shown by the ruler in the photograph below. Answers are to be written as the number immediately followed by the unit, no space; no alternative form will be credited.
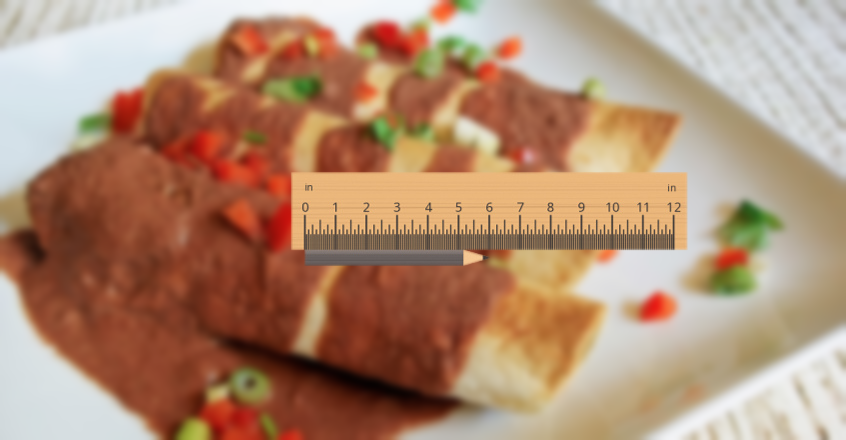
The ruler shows 6in
